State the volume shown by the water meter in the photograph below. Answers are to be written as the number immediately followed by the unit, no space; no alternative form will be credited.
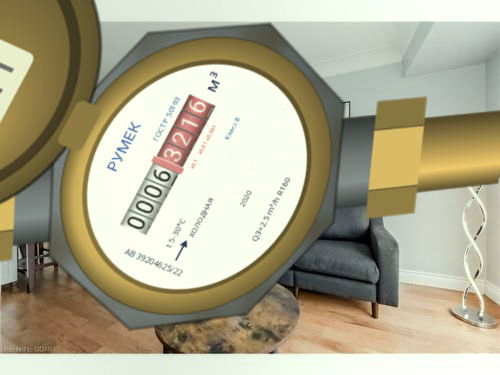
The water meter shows 6.3216m³
